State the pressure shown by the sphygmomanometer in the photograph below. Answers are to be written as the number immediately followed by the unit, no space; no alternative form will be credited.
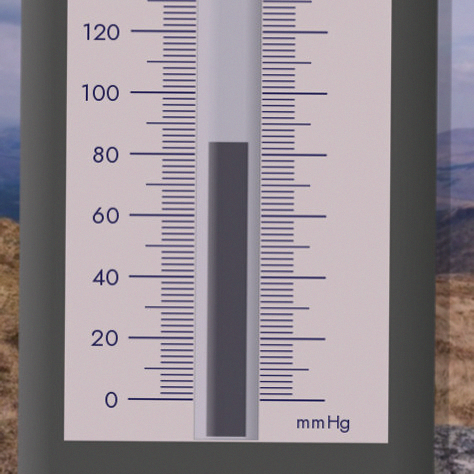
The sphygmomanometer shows 84mmHg
